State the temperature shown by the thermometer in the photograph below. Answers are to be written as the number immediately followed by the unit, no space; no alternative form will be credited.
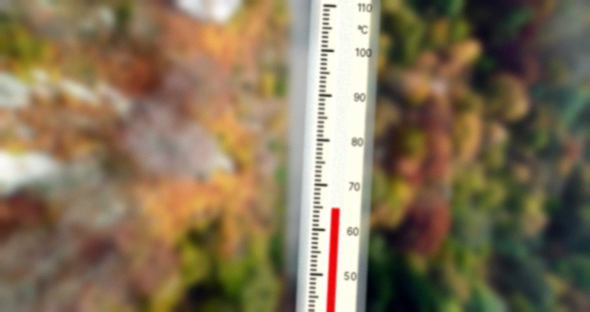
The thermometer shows 65°C
